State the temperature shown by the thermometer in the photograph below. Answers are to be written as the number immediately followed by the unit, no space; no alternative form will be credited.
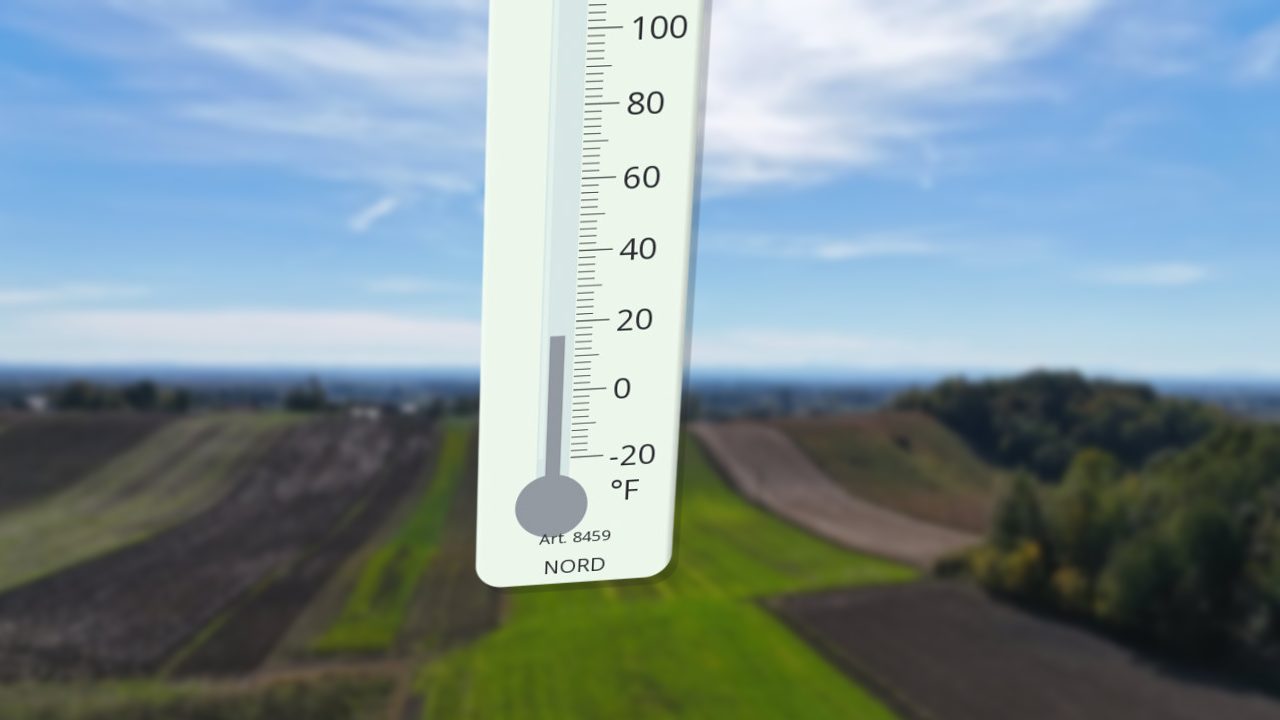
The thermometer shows 16°F
